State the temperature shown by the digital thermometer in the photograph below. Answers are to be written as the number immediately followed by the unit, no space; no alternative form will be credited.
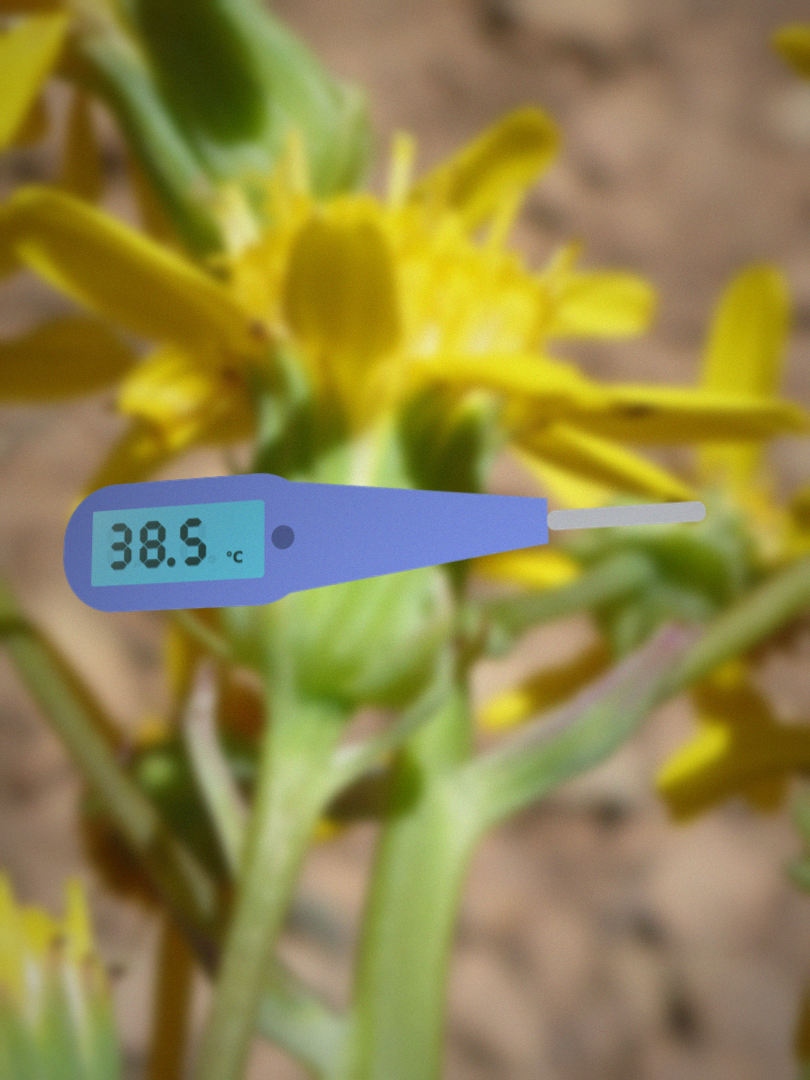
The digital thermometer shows 38.5°C
